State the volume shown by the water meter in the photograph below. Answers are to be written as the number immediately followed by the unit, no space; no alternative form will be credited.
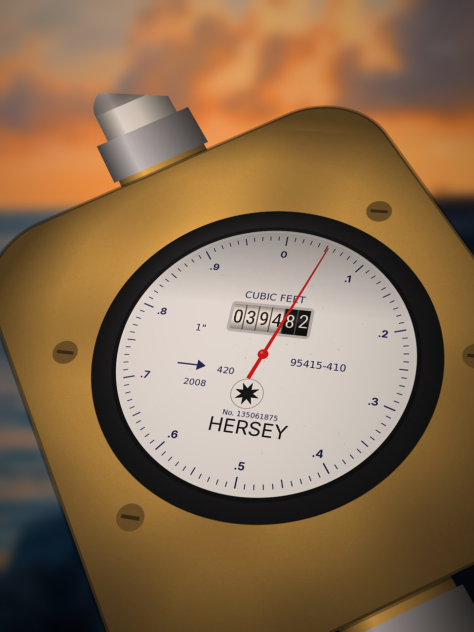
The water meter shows 39482.05ft³
